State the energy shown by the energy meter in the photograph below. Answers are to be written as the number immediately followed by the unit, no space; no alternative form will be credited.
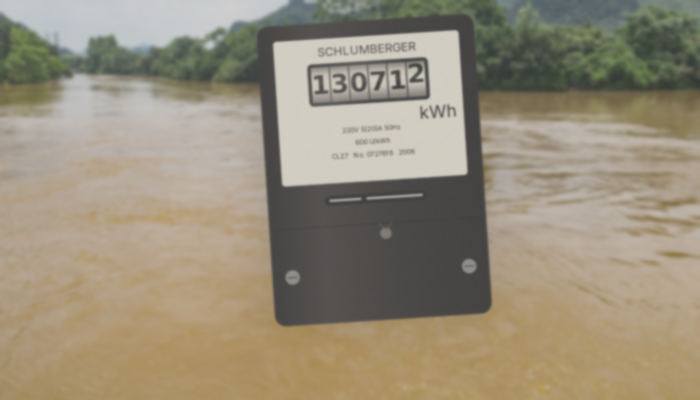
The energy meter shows 130712kWh
